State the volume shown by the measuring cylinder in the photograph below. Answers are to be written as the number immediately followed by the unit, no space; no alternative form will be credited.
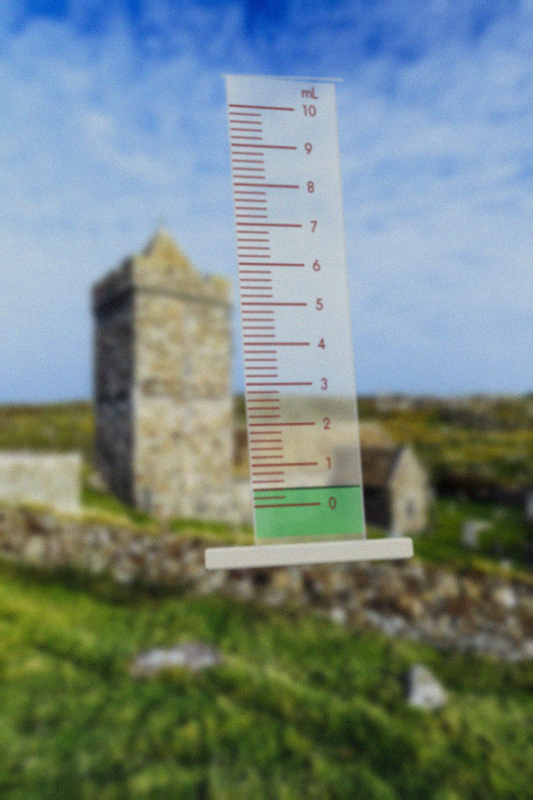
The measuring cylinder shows 0.4mL
